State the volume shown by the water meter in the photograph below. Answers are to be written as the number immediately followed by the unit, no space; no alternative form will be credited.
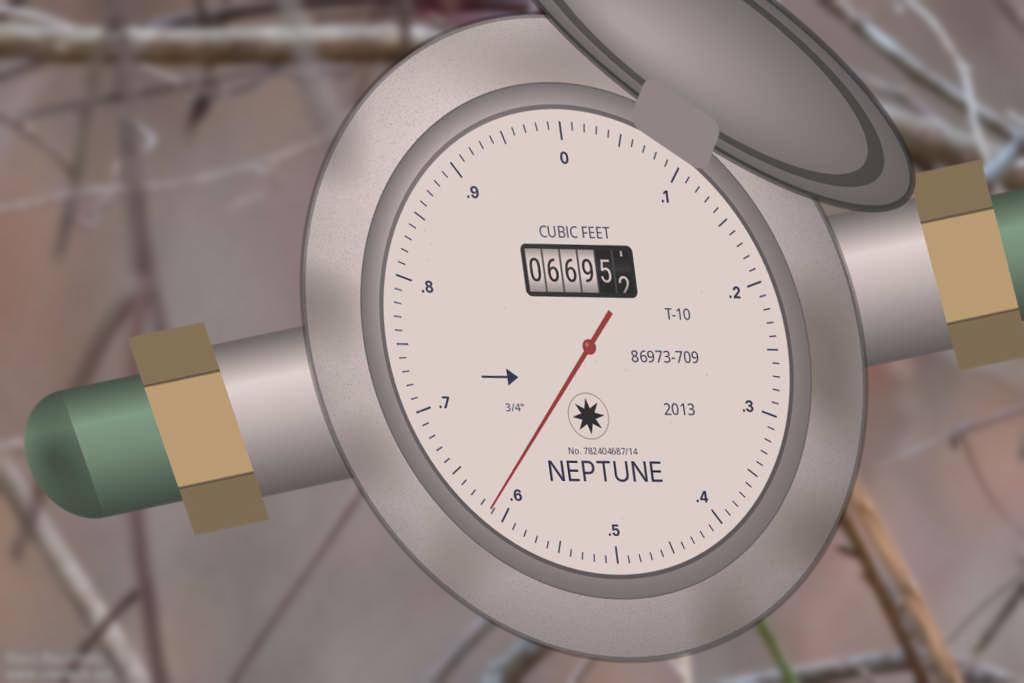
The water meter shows 66951.61ft³
